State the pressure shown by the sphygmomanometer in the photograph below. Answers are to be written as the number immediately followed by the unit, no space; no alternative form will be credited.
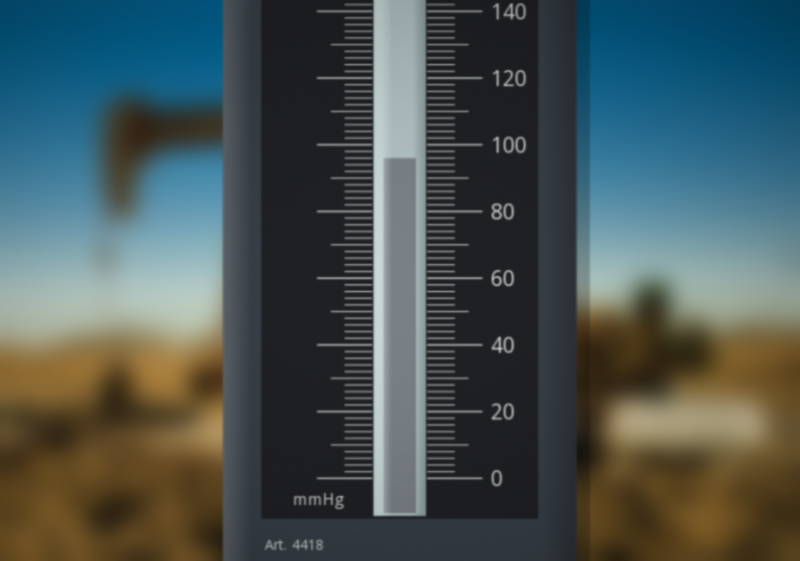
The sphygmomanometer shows 96mmHg
